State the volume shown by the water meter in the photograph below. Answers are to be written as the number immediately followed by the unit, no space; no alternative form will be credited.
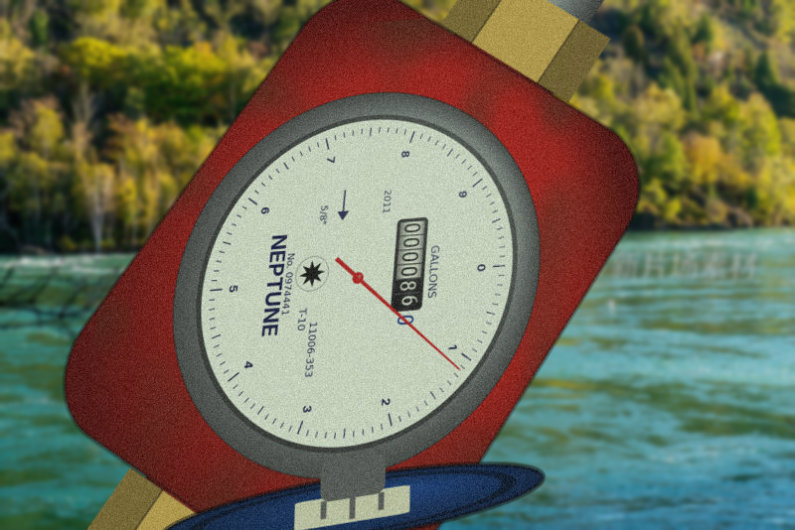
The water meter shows 861.1gal
